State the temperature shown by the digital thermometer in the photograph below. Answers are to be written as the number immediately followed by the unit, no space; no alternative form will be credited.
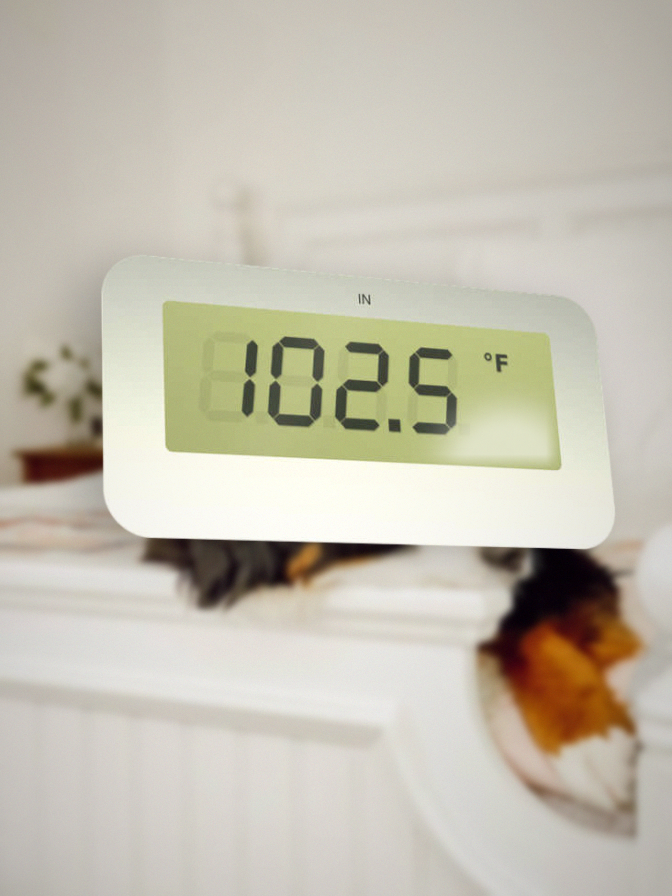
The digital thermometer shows 102.5°F
